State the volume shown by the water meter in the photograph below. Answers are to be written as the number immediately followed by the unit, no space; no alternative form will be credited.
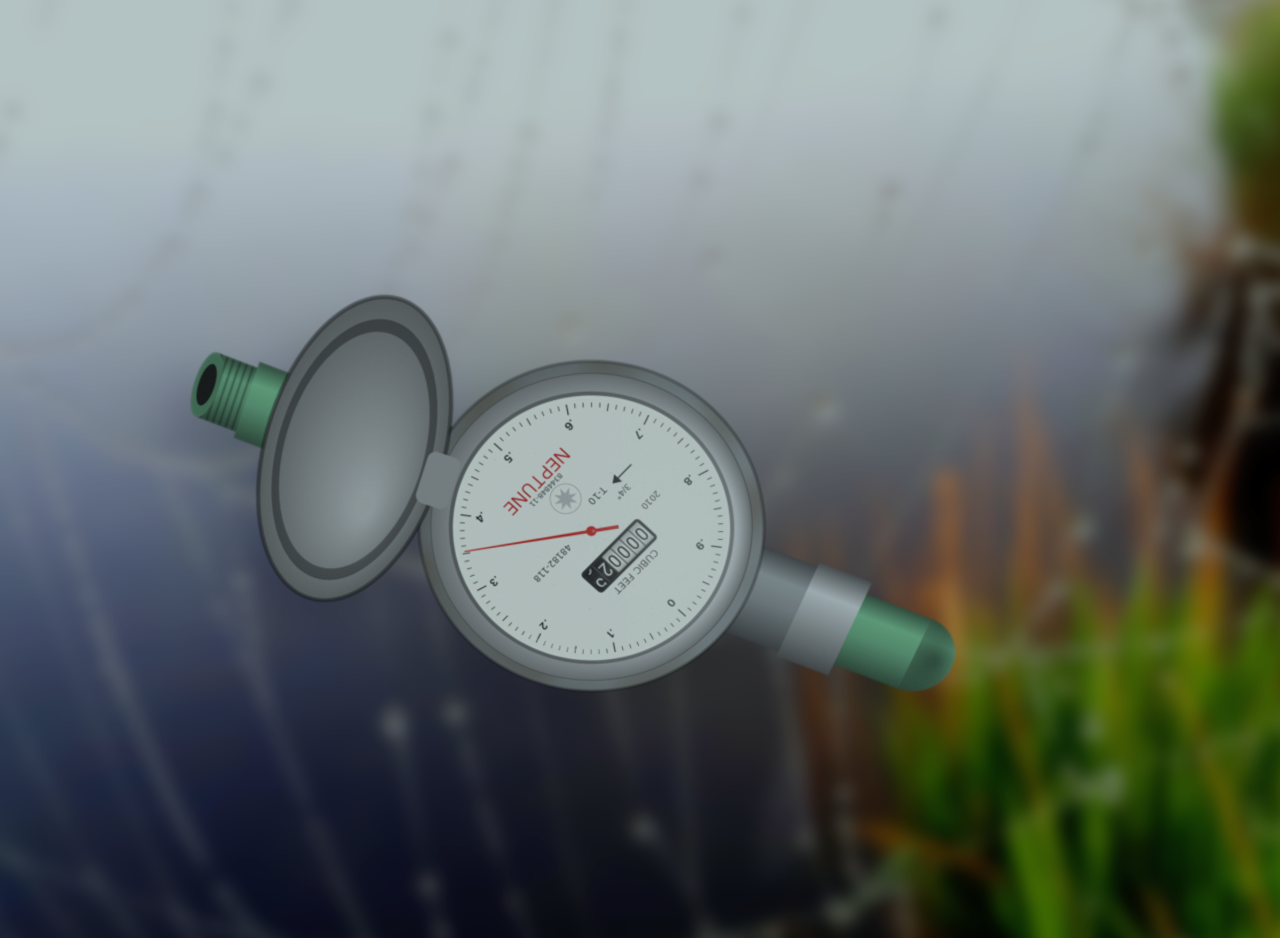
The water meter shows 25.35ft³
